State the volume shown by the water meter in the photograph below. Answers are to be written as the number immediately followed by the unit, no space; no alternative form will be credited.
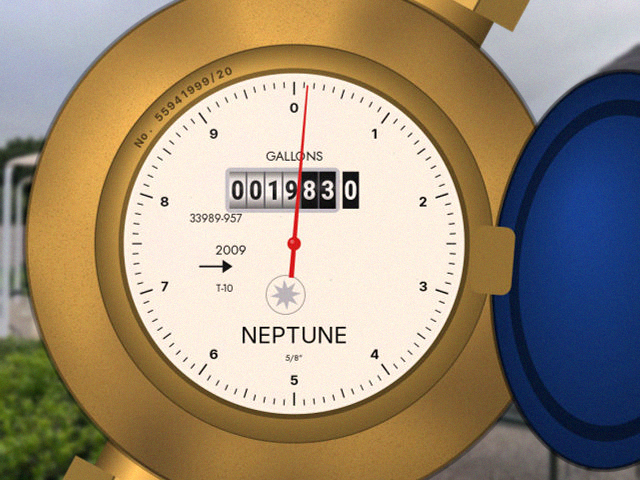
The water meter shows 19830.1gal
